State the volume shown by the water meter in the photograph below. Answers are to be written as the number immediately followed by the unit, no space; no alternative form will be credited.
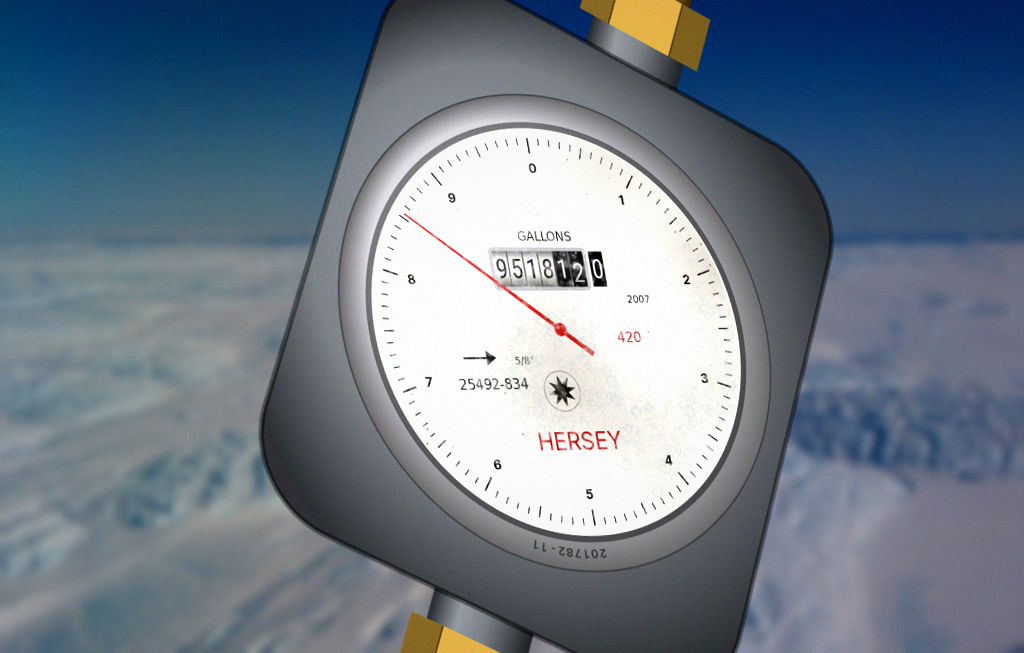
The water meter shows 9518118.5gal
